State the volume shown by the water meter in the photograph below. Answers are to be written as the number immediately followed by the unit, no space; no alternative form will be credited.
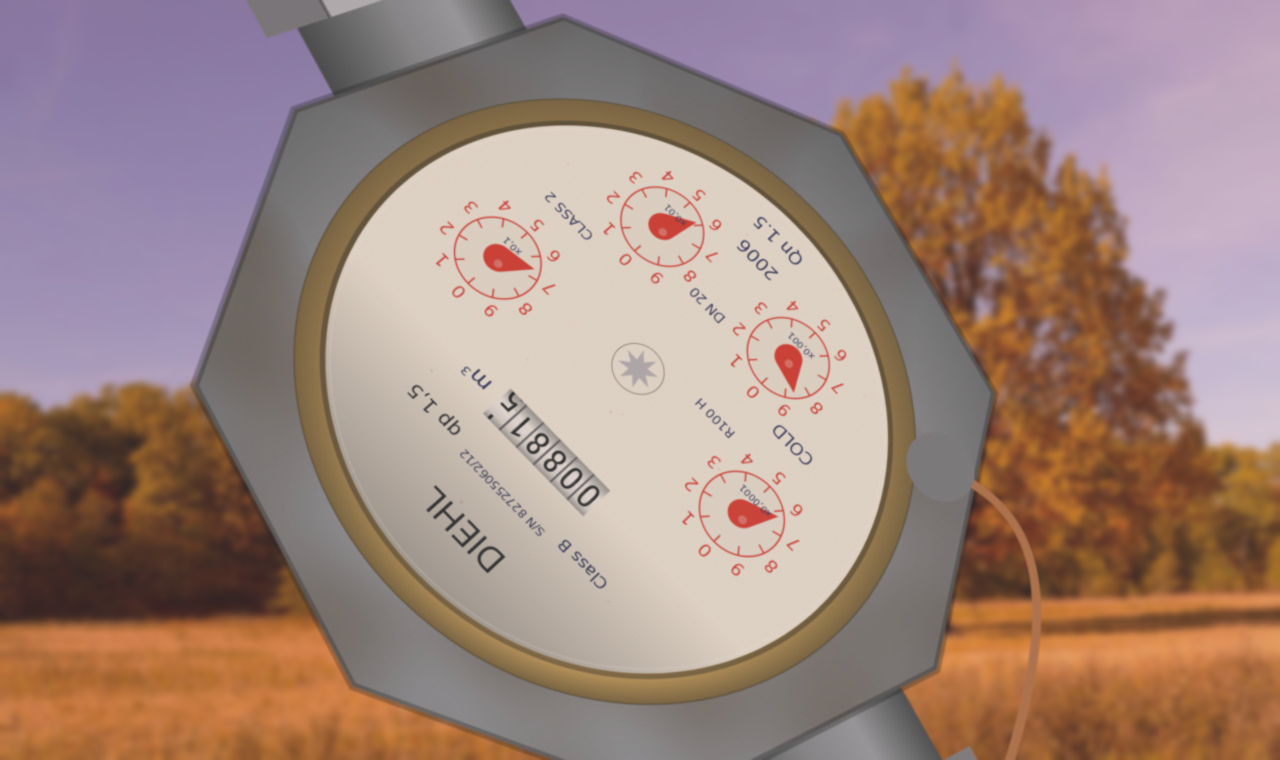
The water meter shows 8814.6586m³
